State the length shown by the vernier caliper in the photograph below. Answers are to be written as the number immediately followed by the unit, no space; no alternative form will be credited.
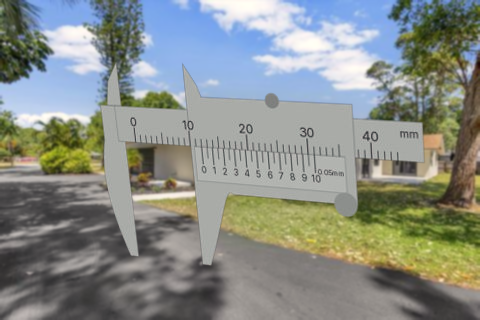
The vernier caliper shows 12.0mm
